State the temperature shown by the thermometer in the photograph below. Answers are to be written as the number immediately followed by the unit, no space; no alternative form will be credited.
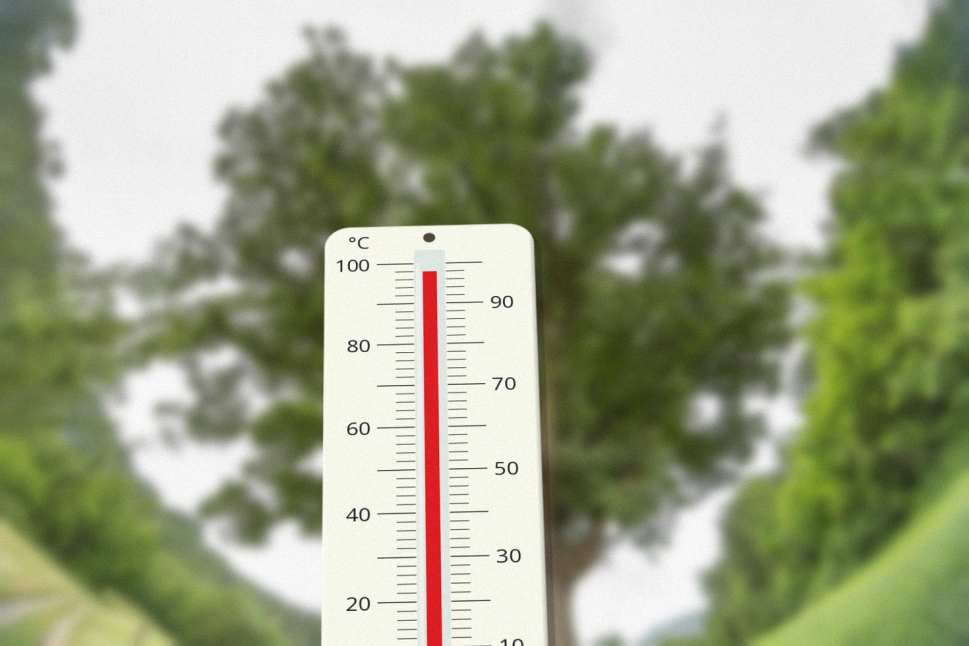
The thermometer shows 98°C
